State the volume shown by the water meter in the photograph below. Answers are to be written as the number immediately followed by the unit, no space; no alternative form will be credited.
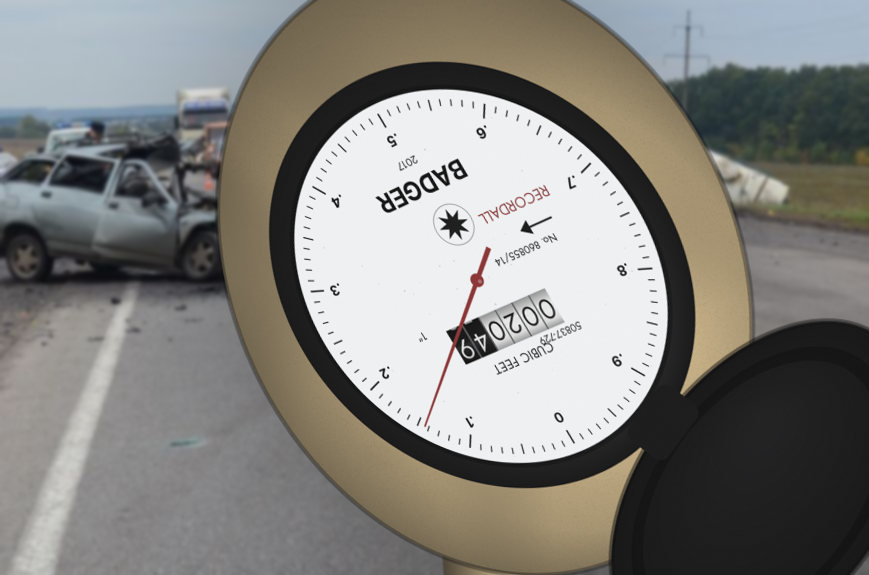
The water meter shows 2049.14ft³
